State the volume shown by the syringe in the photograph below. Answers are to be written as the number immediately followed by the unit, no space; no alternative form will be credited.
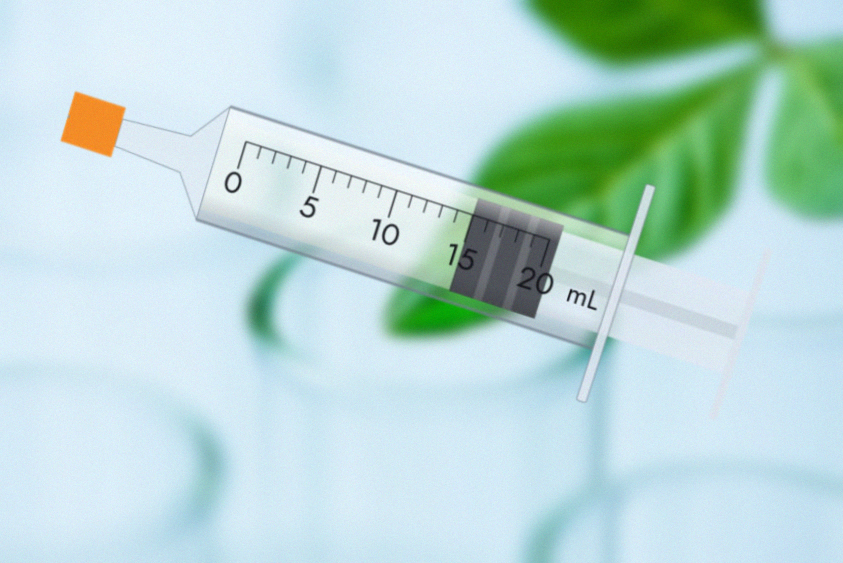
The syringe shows 15mL
